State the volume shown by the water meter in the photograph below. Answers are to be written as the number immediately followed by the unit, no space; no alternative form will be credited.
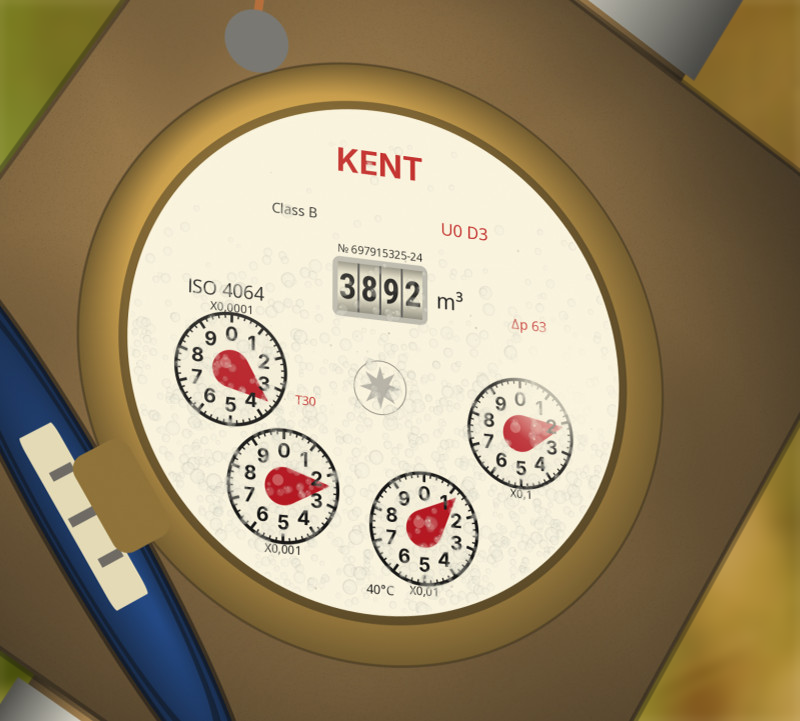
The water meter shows 3892.2123m³
